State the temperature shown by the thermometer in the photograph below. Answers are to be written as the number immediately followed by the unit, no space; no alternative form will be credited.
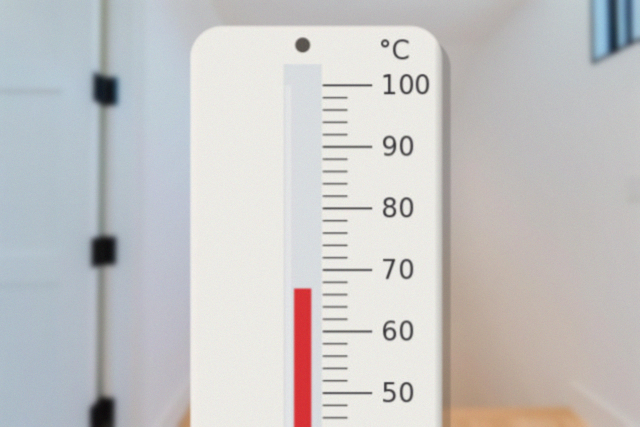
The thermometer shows 67°C
